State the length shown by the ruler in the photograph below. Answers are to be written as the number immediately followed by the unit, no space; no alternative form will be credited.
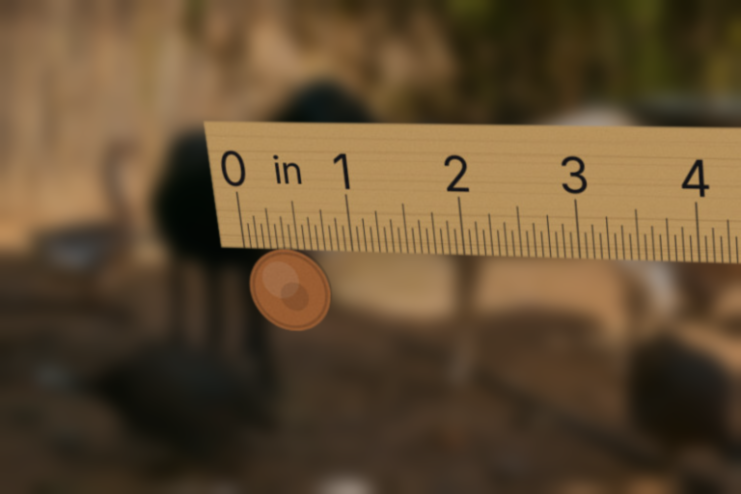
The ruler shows 0.75in
